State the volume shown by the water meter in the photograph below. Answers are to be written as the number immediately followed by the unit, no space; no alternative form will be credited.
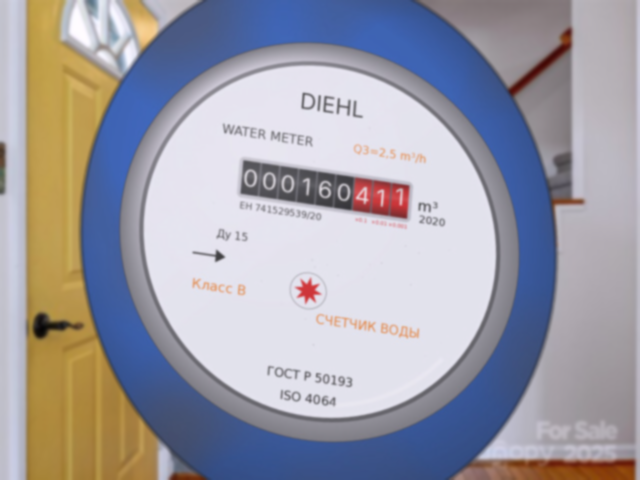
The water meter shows 160.411m³
